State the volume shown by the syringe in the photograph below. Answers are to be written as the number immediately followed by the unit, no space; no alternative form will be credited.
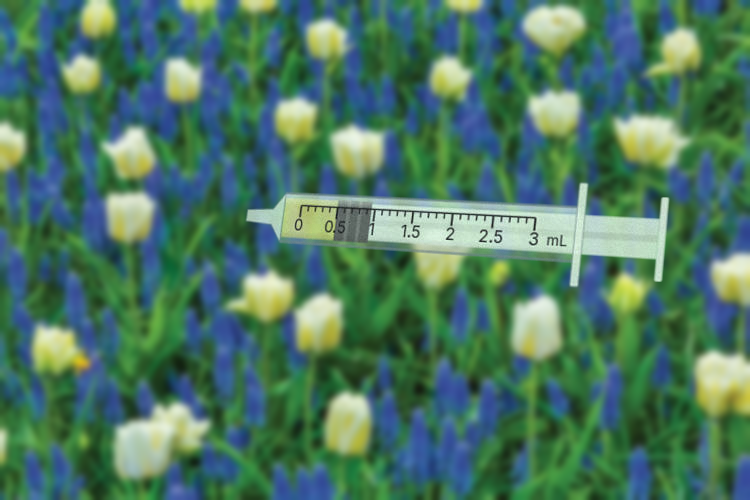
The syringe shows 0.5mL
